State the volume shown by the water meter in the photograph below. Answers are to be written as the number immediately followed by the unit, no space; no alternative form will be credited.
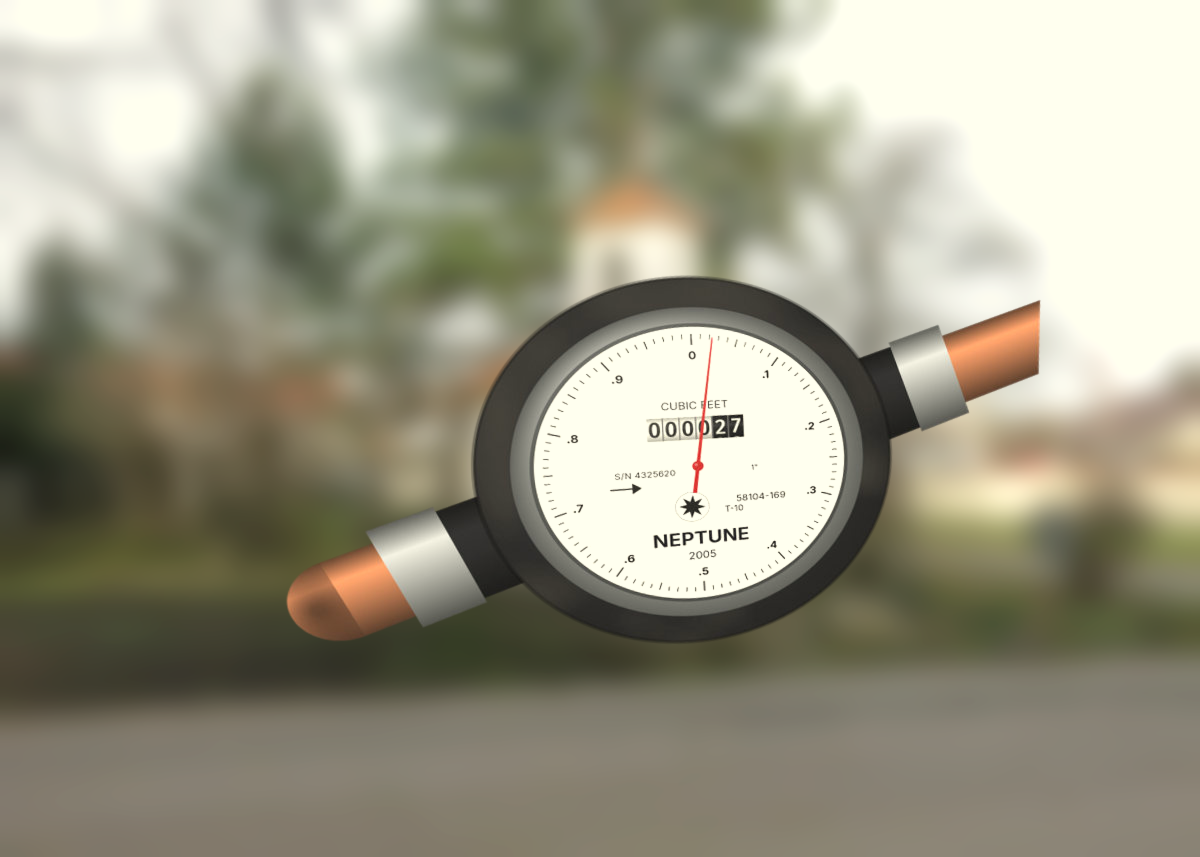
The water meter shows 27.02ft³
